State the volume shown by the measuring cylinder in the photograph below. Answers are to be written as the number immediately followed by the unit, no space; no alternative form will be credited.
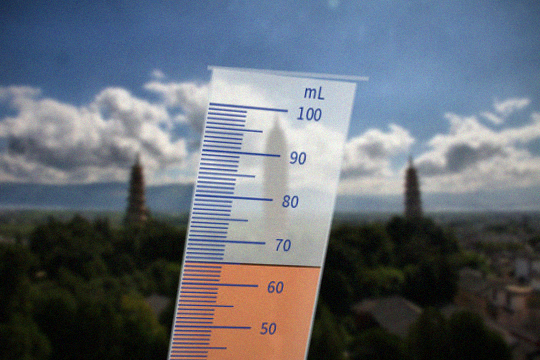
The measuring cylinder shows 65mL
